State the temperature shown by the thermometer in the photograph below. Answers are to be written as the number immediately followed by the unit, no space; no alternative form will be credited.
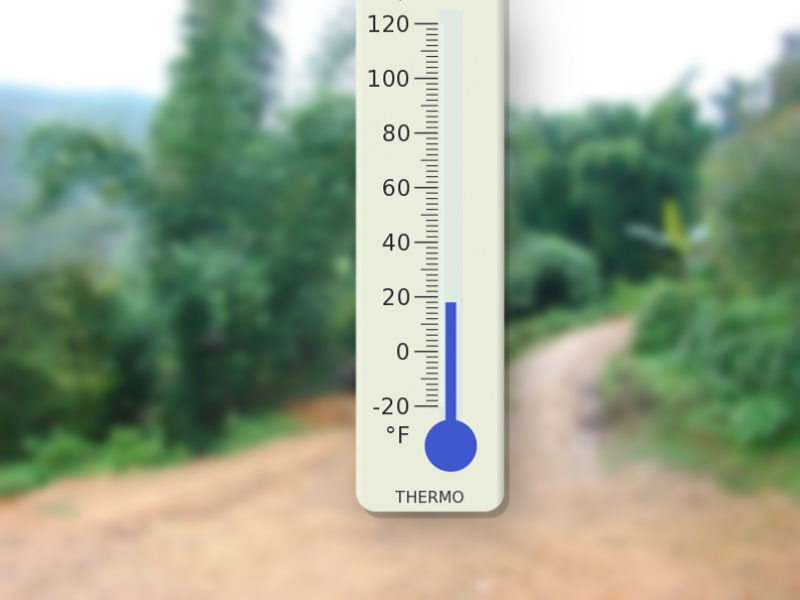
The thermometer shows 18°F
